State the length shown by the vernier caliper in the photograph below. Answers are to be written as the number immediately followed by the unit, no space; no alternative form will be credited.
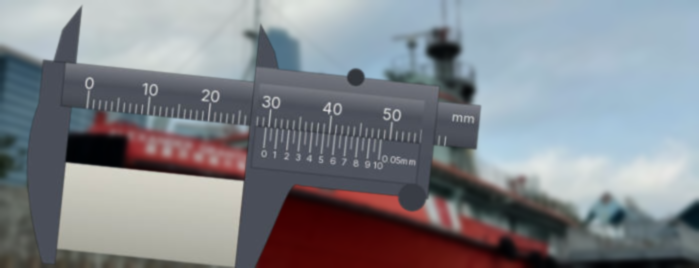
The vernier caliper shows 29.5mm
